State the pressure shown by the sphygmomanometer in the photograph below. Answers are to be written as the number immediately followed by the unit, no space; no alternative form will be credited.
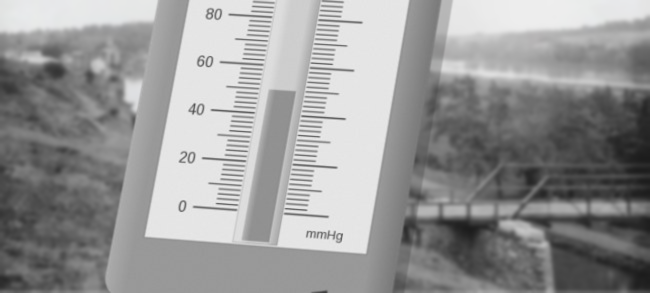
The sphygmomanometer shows 50mmHg
